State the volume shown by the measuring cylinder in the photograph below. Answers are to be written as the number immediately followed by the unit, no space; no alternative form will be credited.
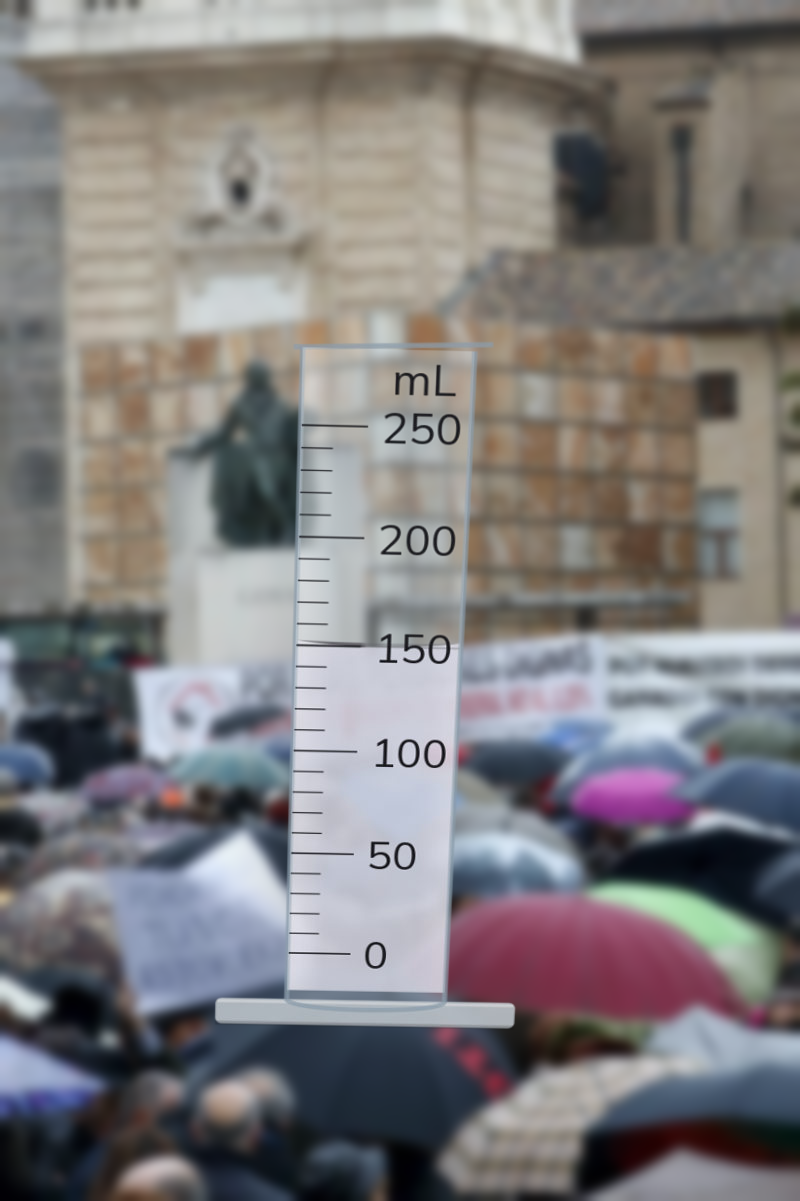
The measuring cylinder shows 150mL
